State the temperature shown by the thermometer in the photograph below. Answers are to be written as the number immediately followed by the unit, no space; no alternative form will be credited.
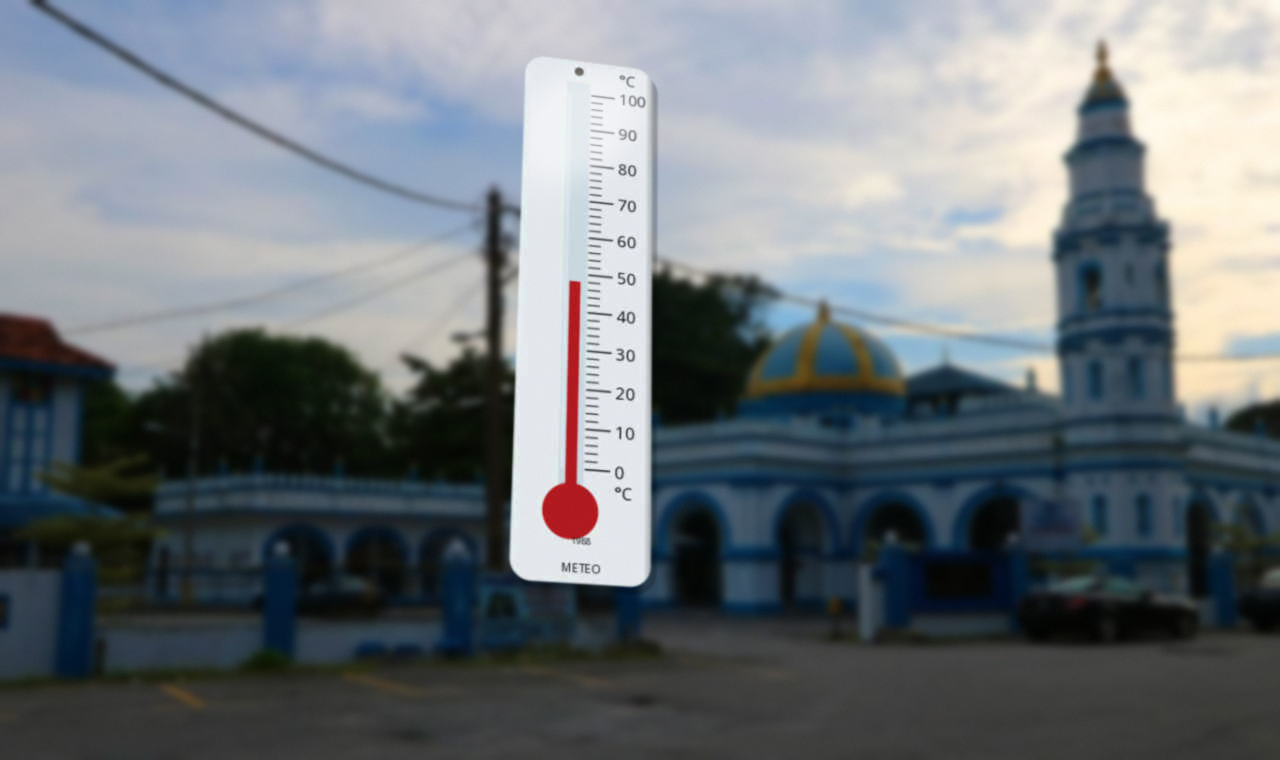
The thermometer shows 48°C
